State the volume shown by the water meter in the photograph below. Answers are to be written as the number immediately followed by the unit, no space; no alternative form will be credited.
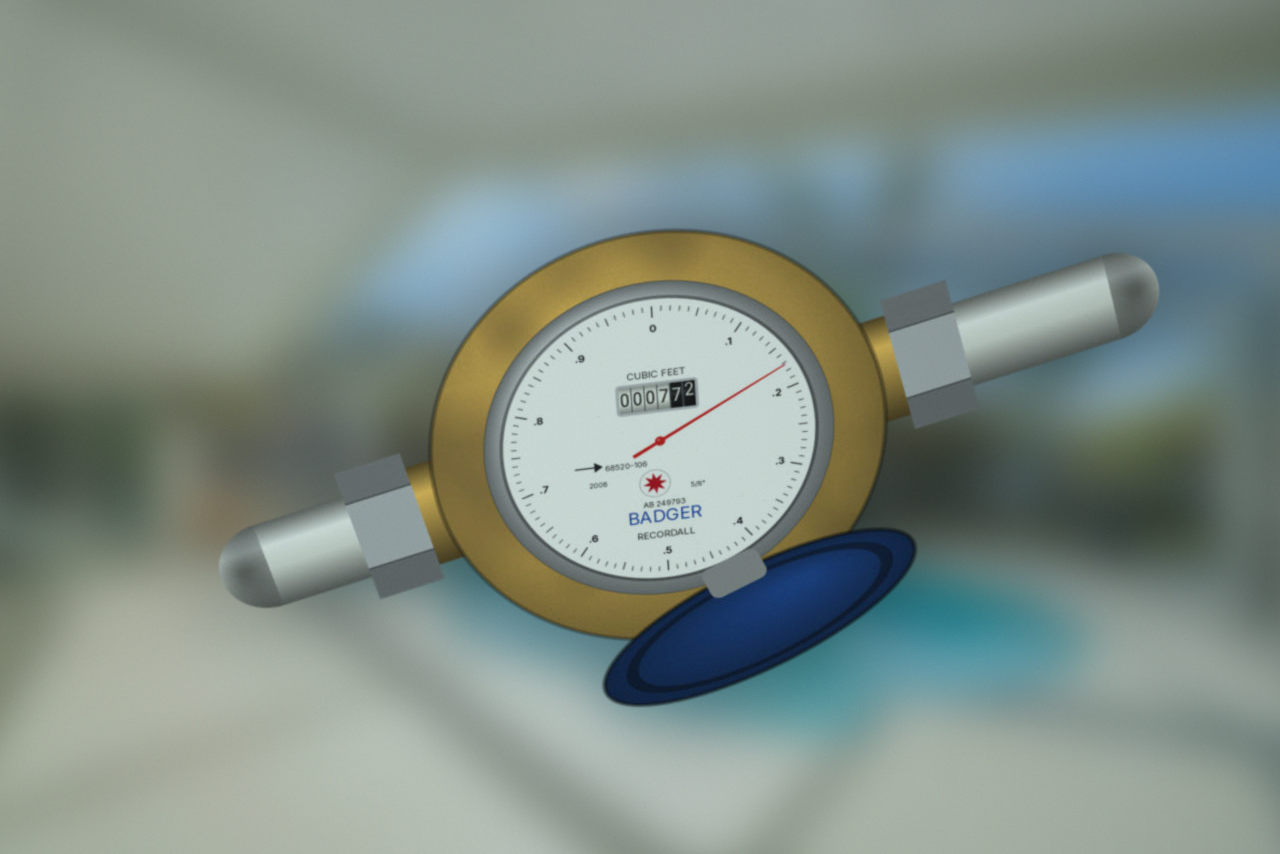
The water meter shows 772.17ft³
